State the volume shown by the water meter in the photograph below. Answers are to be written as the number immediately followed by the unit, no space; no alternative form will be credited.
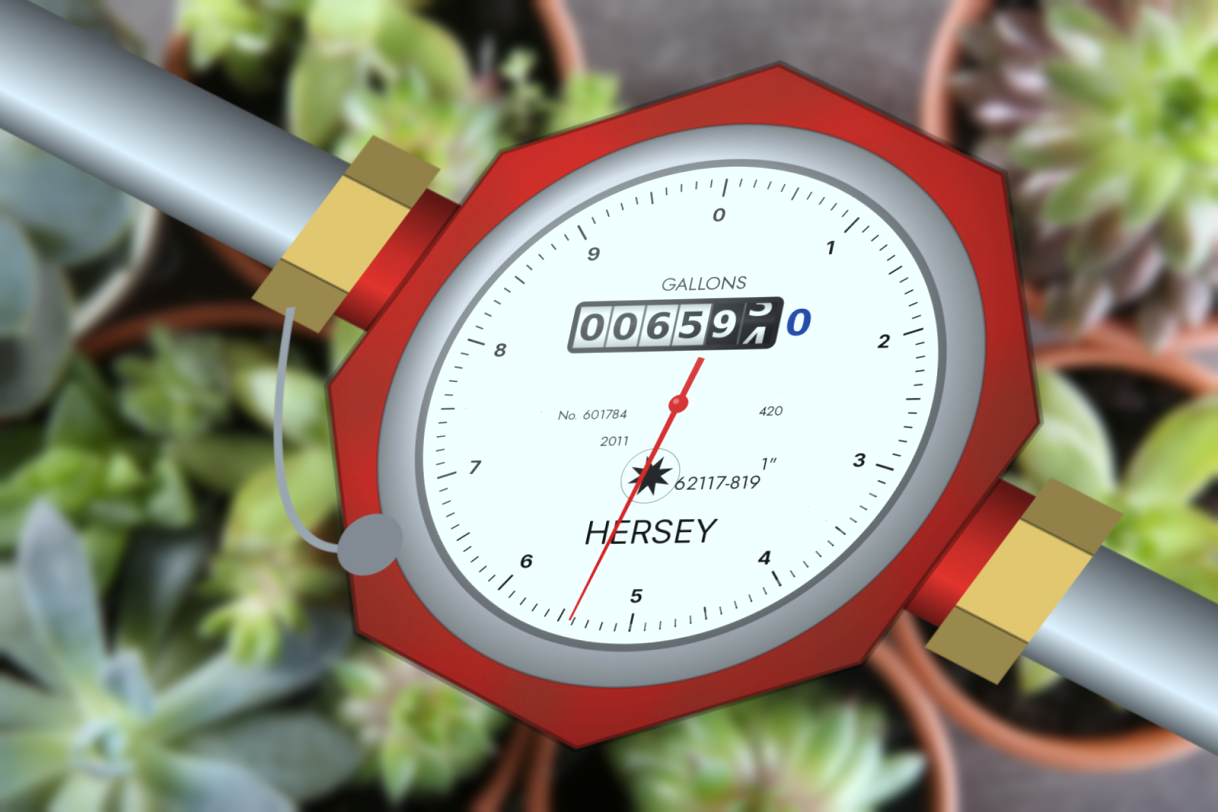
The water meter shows 65935.4gal
